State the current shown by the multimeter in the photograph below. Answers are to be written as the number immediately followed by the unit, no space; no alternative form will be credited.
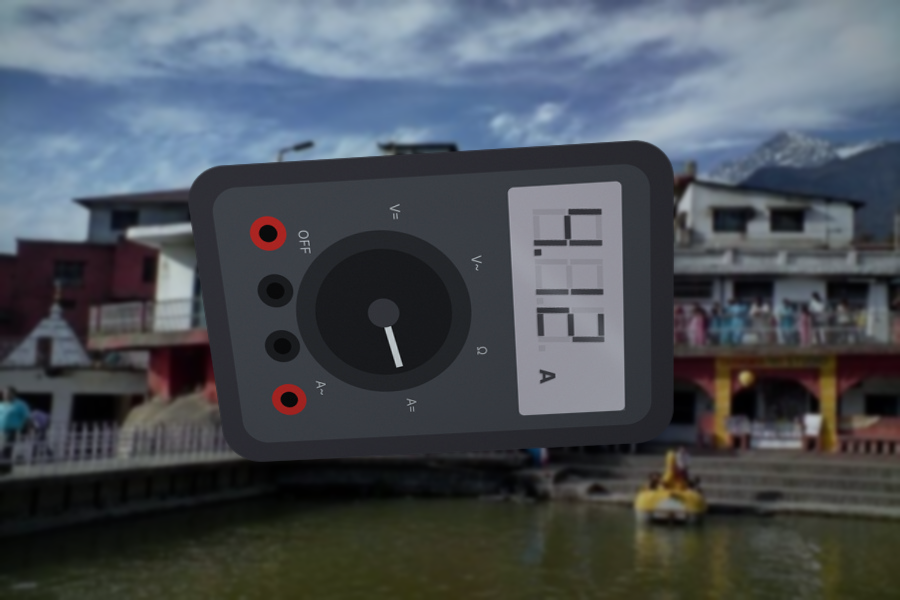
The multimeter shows 4.12A
